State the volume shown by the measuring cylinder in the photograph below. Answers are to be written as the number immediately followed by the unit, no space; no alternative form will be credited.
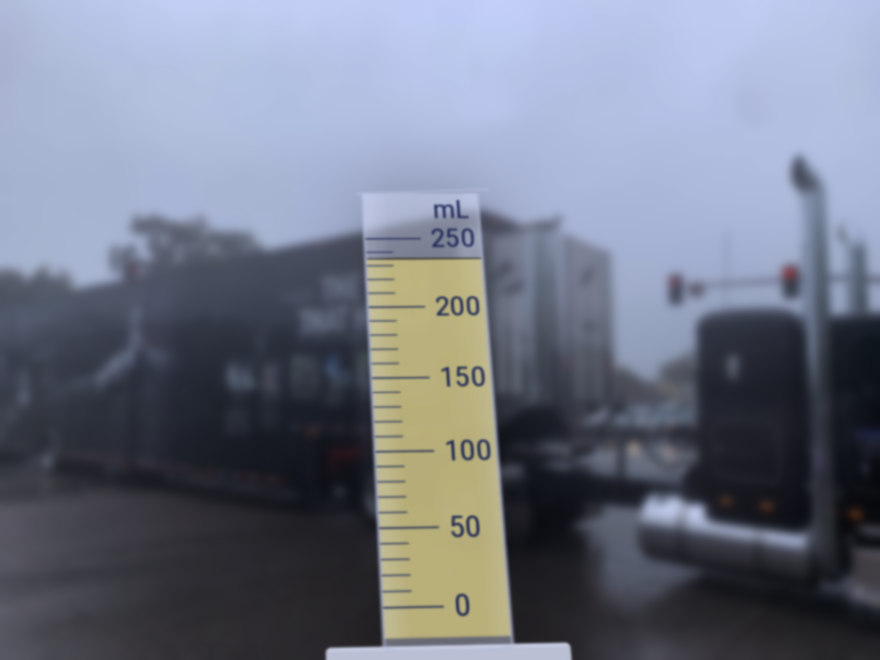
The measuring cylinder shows 235mL
